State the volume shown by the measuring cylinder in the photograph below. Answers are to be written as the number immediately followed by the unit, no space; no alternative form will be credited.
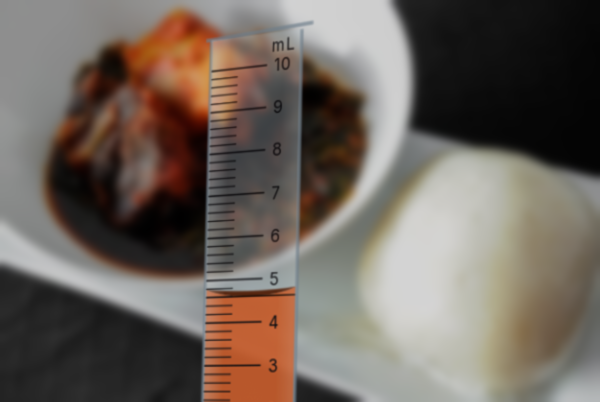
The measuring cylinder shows 4.6mL
